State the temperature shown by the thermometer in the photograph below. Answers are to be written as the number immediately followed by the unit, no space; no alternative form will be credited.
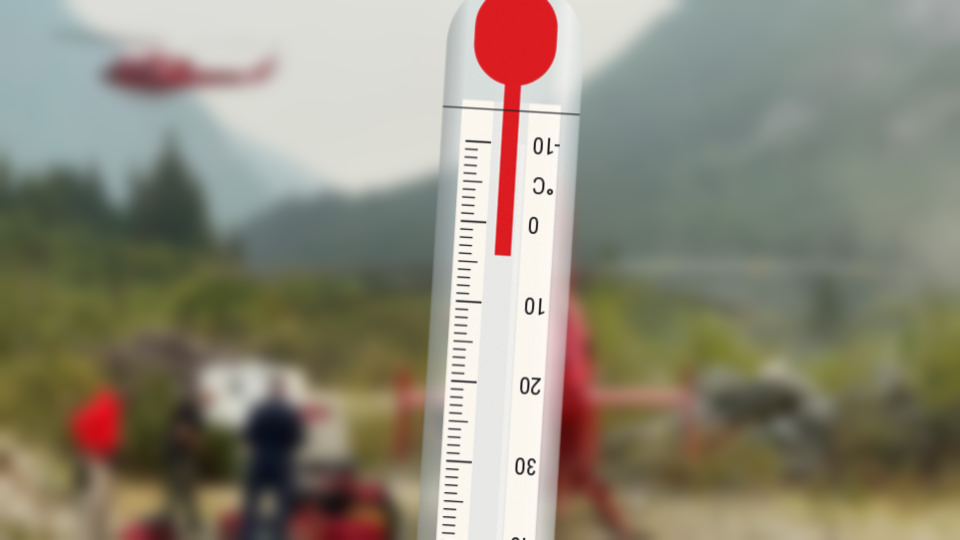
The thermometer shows 4°C
